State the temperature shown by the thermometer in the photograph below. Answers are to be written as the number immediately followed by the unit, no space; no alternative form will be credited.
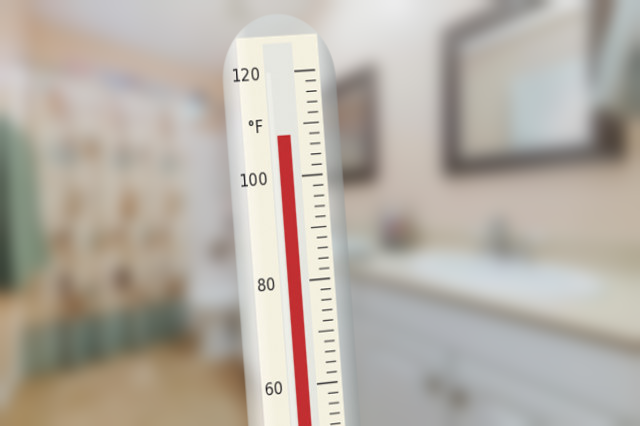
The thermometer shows 108°F
